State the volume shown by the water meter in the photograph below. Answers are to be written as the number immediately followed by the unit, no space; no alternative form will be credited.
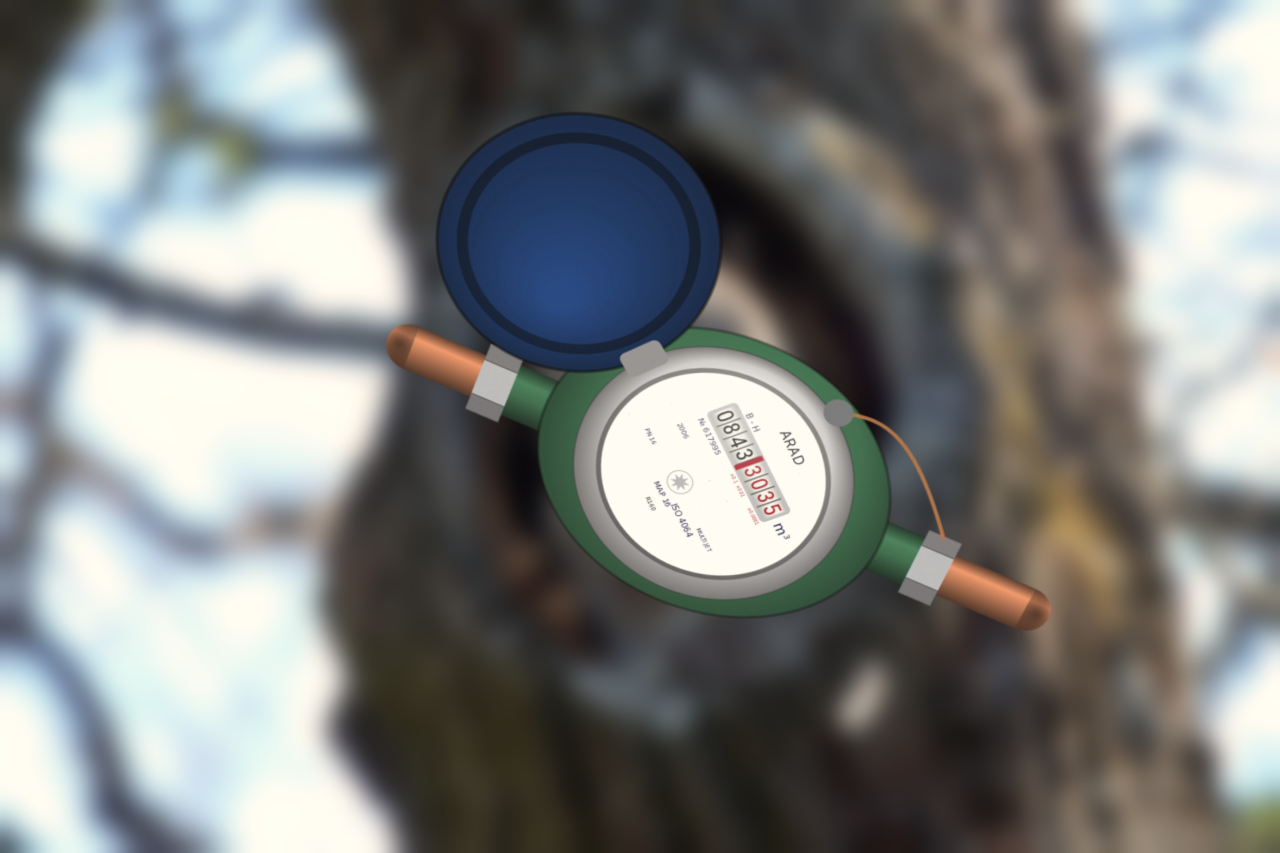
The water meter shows 843.3035m³
